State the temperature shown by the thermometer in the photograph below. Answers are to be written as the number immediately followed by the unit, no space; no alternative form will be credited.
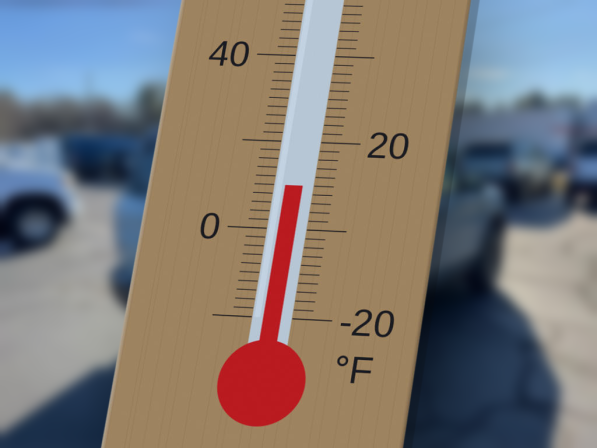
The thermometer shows 10°F
